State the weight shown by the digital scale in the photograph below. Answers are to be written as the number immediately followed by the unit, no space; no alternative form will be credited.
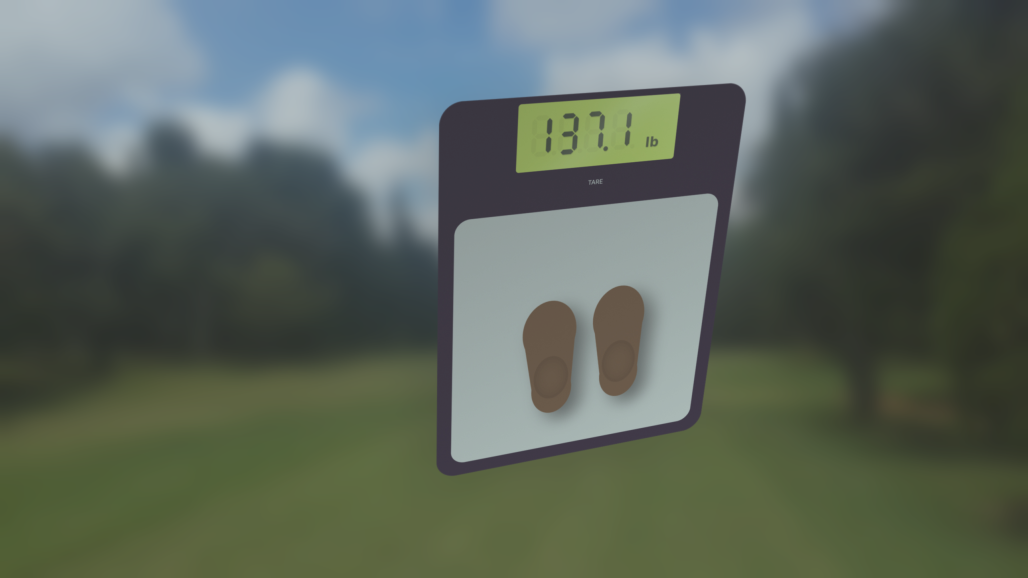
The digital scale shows 137.1lb
